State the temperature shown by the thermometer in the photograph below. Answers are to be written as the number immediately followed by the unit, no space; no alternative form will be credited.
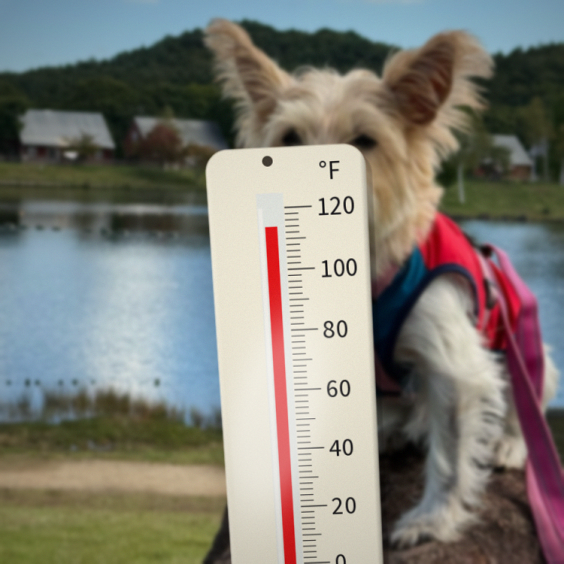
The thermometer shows 114°F
